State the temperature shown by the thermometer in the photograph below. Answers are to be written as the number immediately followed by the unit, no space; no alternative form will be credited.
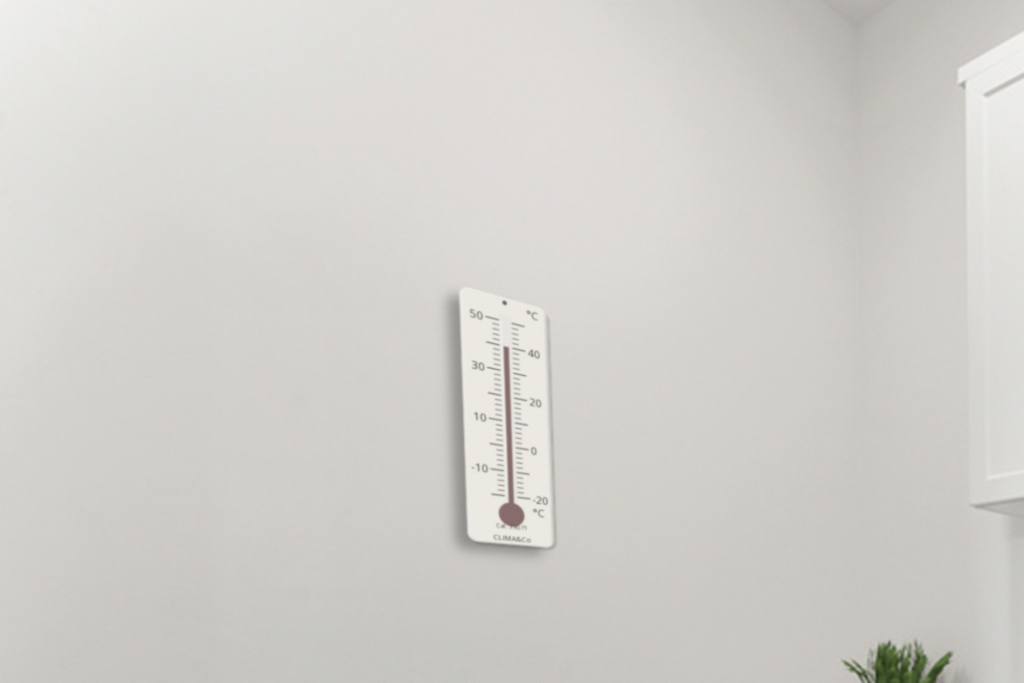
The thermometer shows 40°C
